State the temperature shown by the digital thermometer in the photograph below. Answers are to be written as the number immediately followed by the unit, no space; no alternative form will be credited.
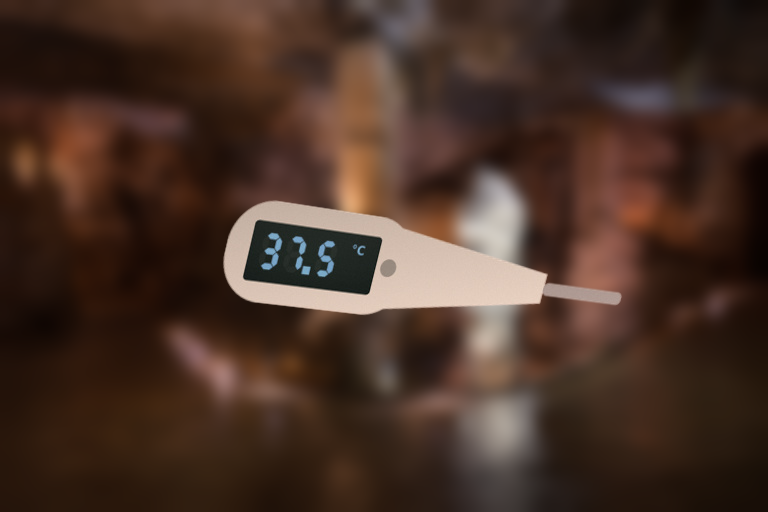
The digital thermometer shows 37.5°C
